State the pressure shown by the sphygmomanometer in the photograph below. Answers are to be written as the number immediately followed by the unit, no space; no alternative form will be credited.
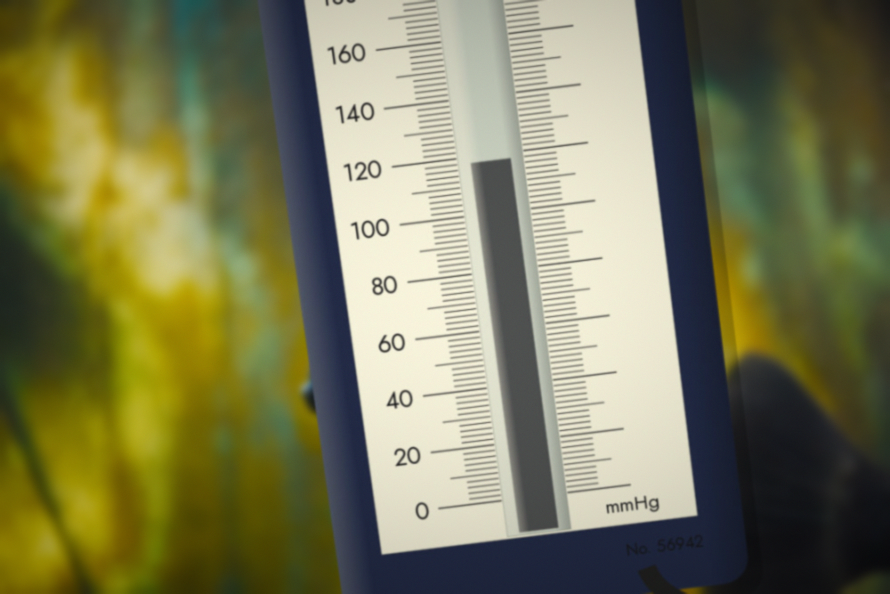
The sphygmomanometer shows 118mmHg
